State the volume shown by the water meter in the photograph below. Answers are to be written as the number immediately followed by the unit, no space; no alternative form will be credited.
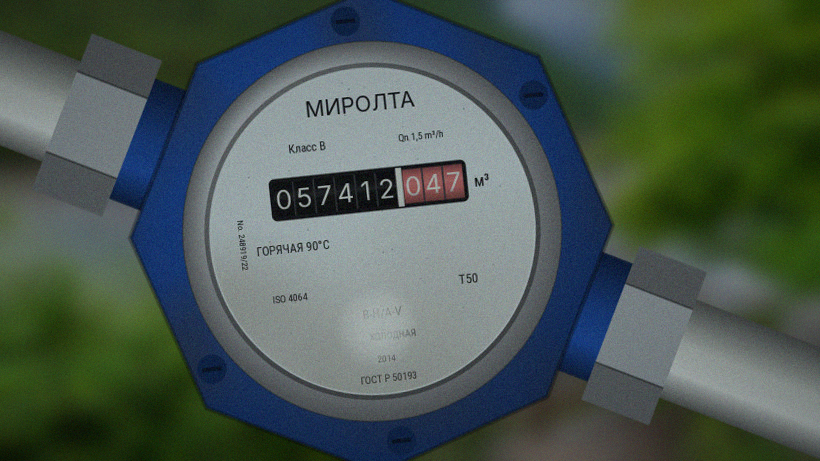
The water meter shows 57412.047m³
